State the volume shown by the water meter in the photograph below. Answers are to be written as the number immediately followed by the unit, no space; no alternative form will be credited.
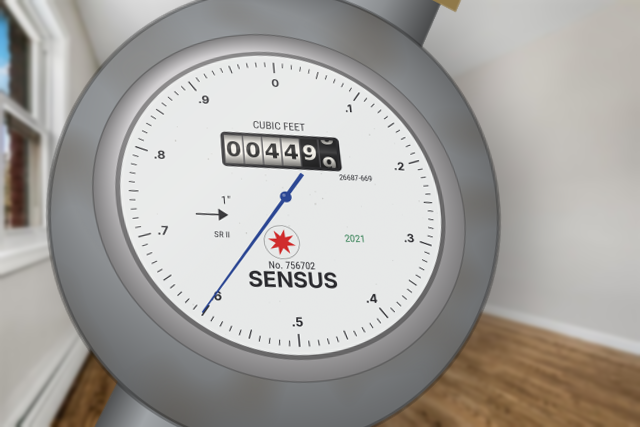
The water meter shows 4498.60ft³
